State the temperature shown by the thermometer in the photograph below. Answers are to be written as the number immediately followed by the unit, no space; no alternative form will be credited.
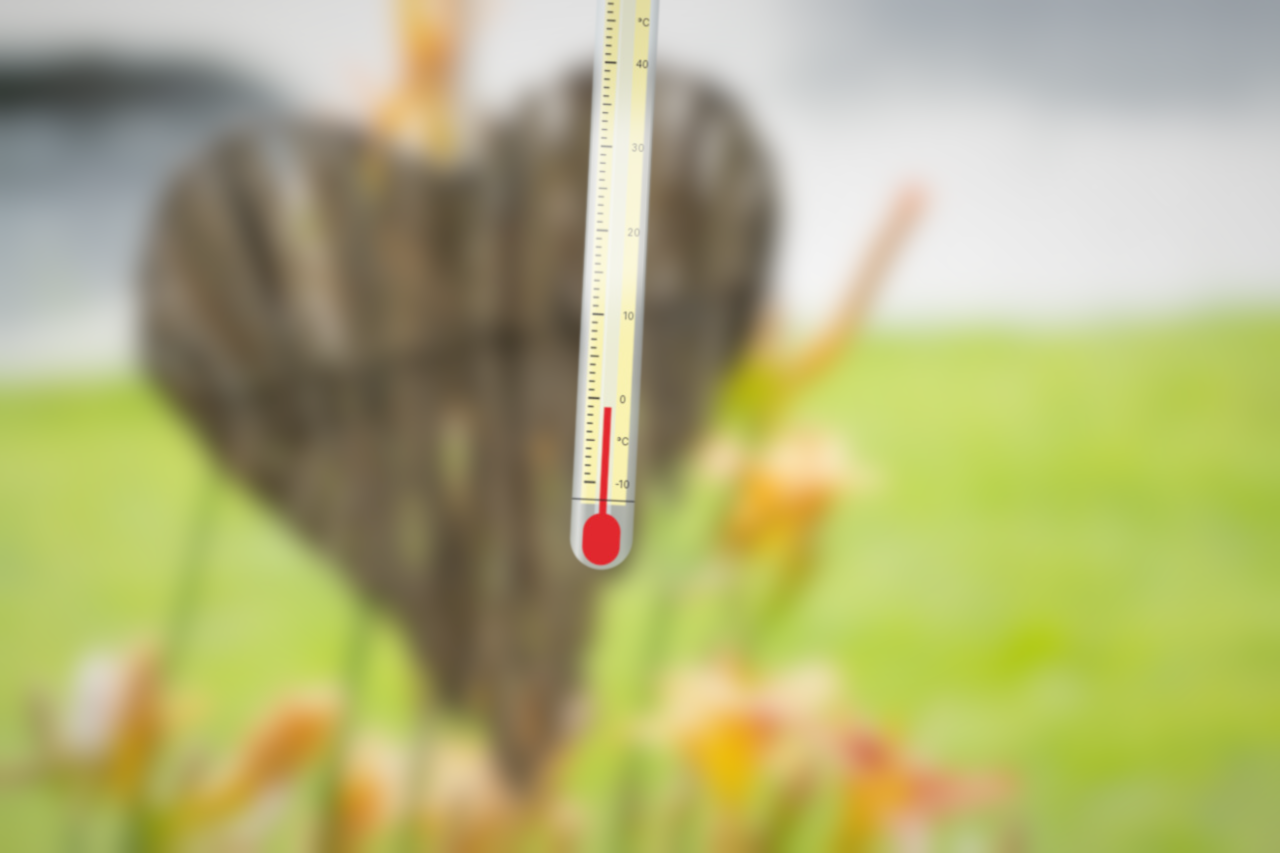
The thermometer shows -1°C
